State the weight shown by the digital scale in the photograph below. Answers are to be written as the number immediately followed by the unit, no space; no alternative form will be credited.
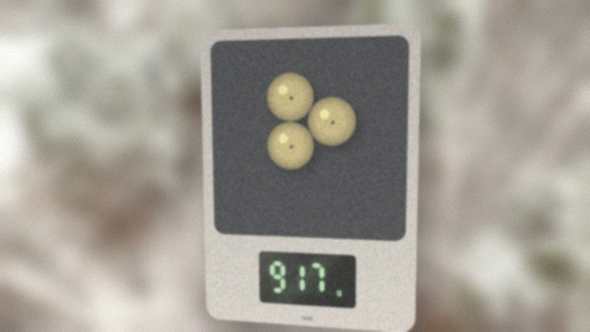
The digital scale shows 917g
